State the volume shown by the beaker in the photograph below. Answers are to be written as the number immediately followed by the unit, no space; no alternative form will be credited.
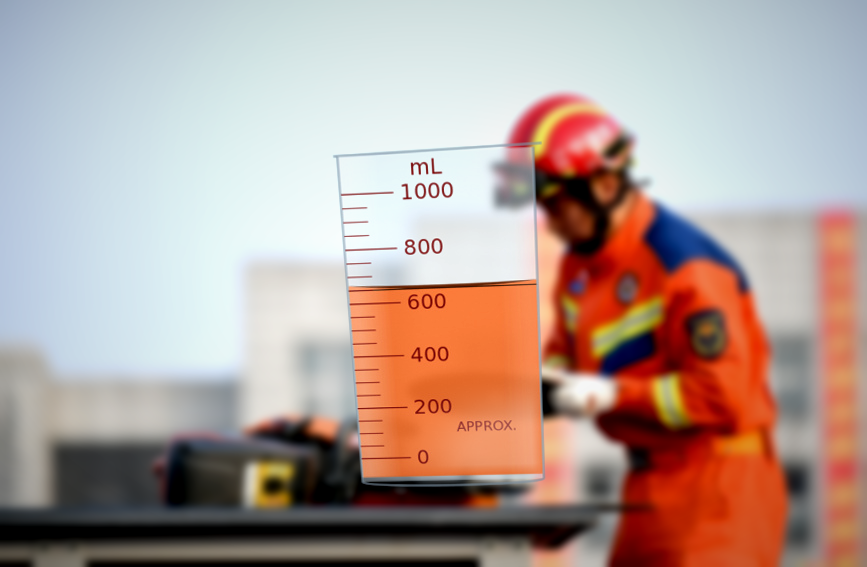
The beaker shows 650mL
